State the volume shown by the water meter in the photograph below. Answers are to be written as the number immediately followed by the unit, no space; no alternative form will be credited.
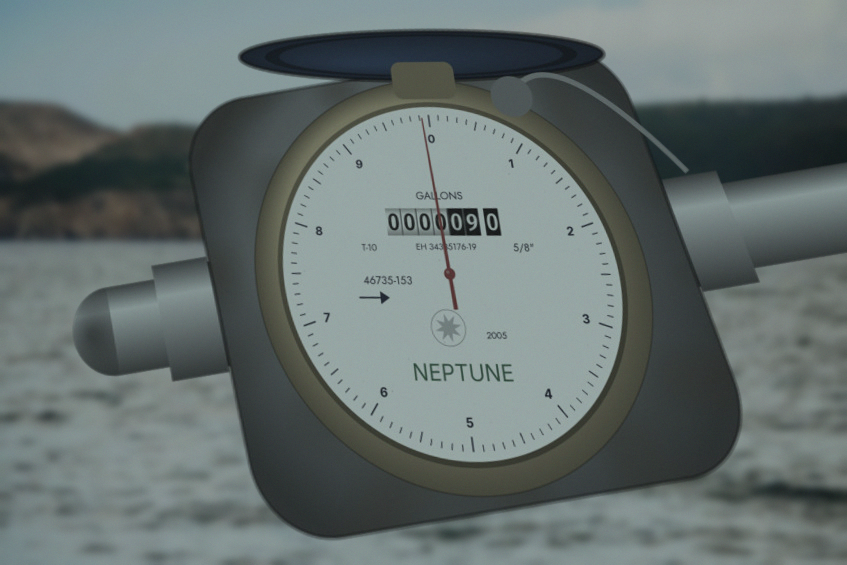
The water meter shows 89.9gal
